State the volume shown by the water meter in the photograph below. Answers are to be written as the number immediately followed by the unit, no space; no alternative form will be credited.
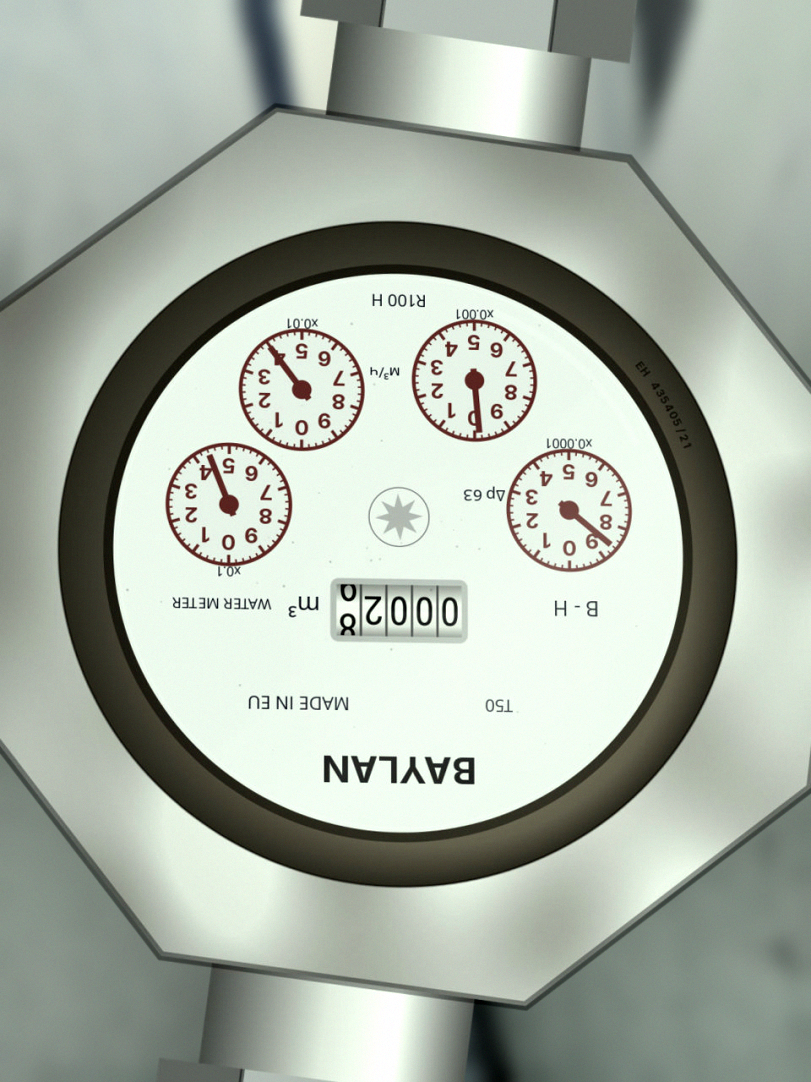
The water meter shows 28.4398m³
